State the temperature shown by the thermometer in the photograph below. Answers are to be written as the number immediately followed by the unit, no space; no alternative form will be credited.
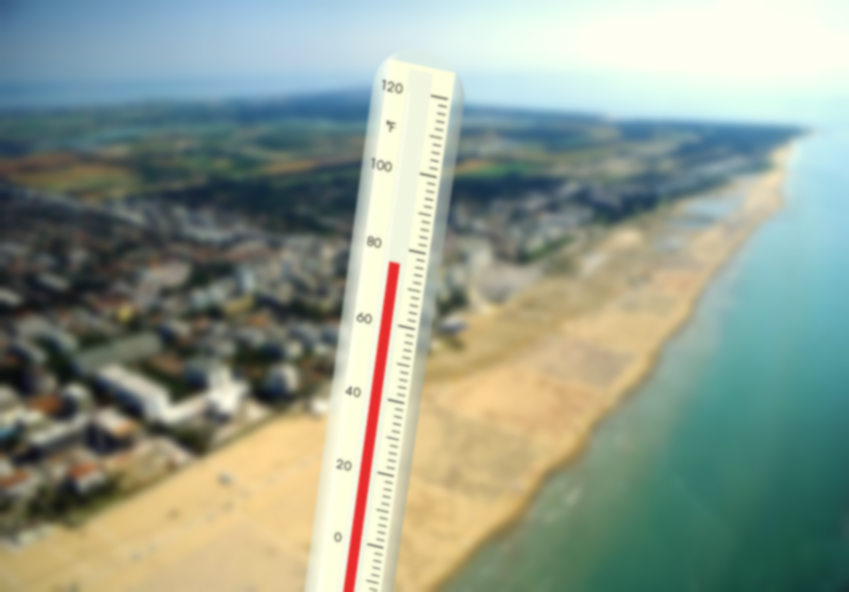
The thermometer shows 76°F
